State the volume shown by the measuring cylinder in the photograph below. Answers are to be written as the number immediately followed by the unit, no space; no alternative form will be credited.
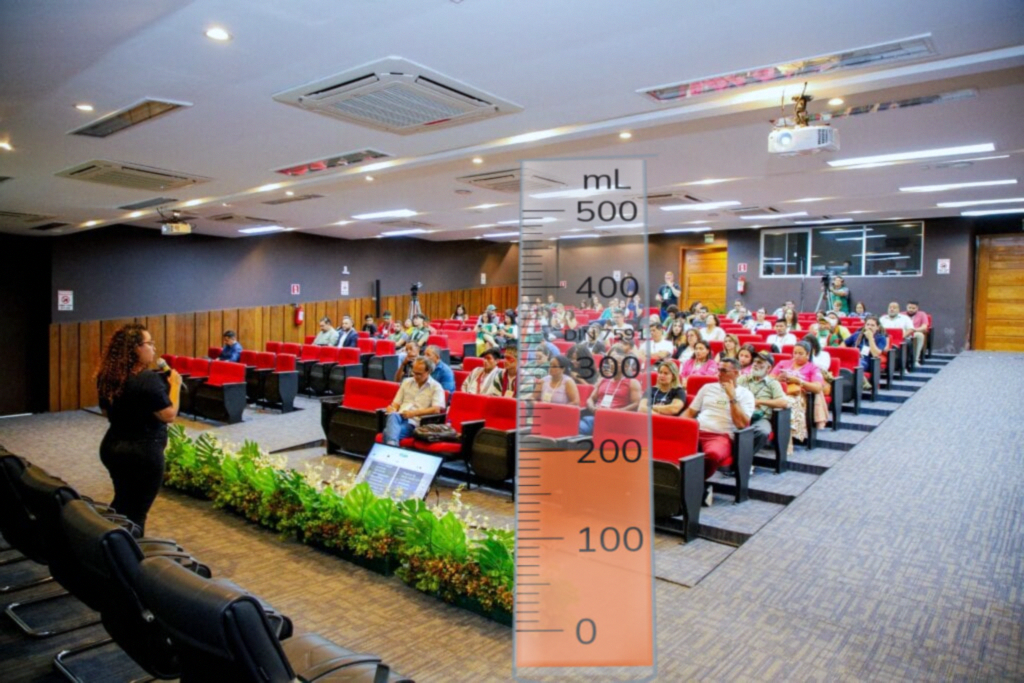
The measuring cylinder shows 200mL
